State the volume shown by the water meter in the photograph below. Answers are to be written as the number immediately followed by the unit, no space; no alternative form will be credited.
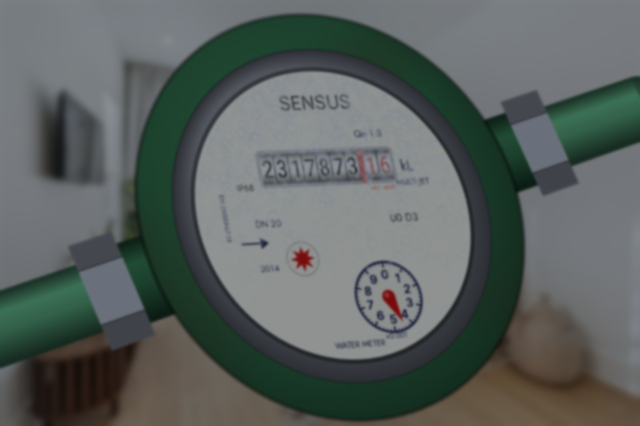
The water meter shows 2317873.164kL
